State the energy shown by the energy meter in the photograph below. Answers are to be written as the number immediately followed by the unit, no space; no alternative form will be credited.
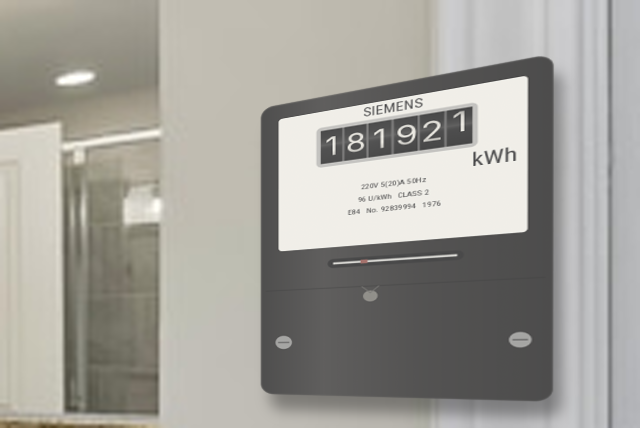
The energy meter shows 181921kWh
